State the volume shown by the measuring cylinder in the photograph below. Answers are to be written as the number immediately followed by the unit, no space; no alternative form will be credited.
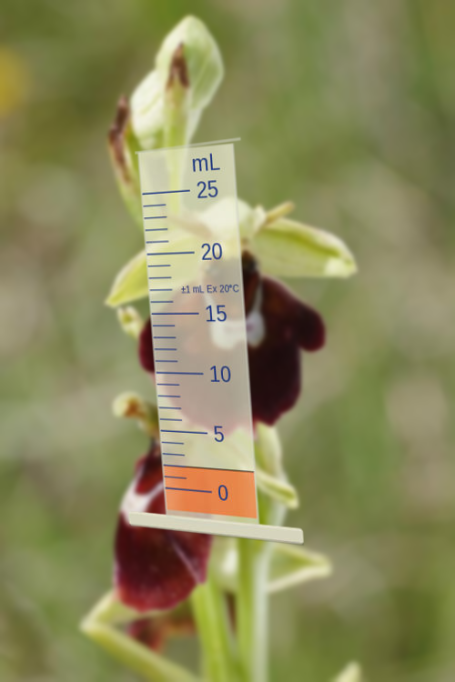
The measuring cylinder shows 2mL
